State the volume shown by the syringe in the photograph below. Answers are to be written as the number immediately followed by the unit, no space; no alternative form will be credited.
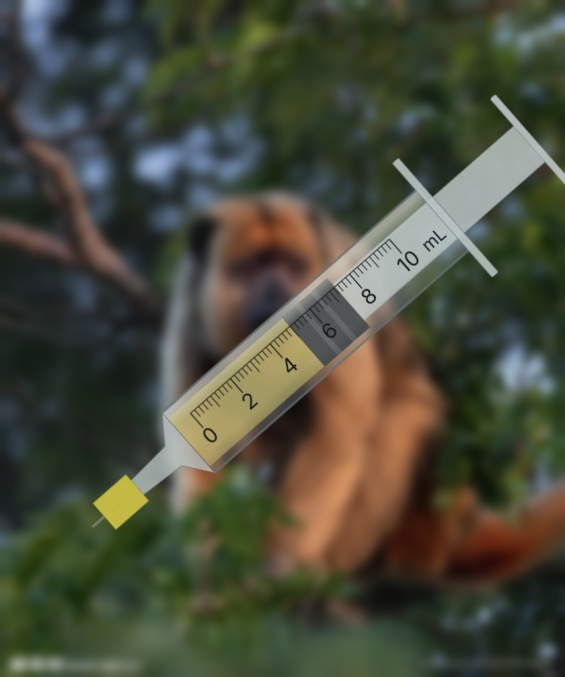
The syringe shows 5mL
